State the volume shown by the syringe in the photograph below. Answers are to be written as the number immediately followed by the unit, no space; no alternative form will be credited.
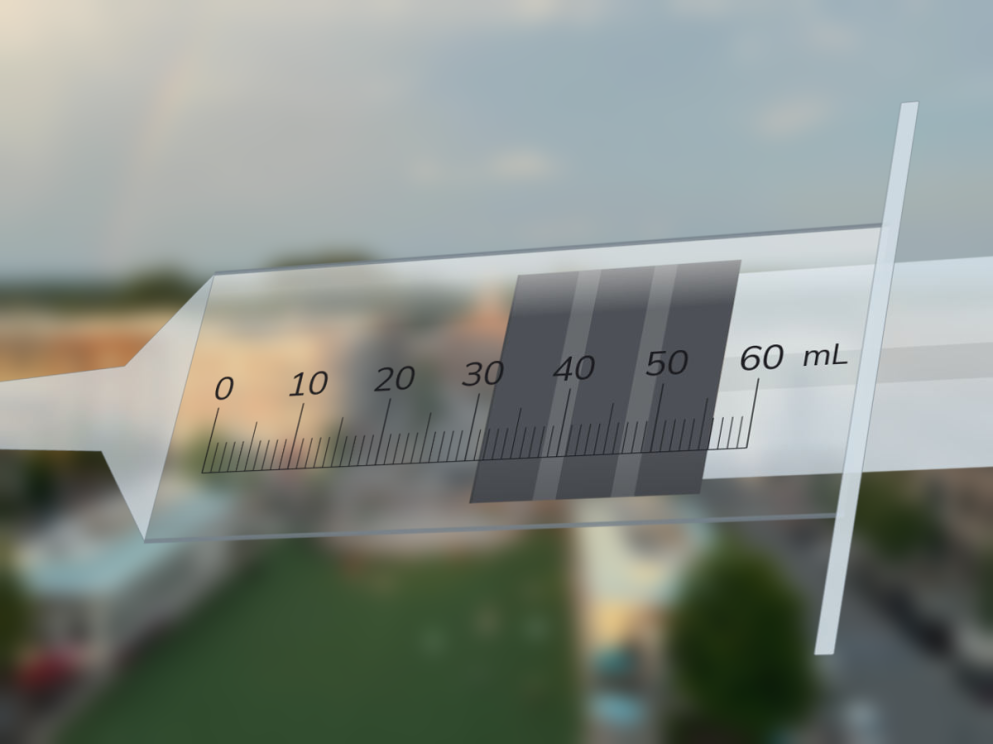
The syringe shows 31.5mL
